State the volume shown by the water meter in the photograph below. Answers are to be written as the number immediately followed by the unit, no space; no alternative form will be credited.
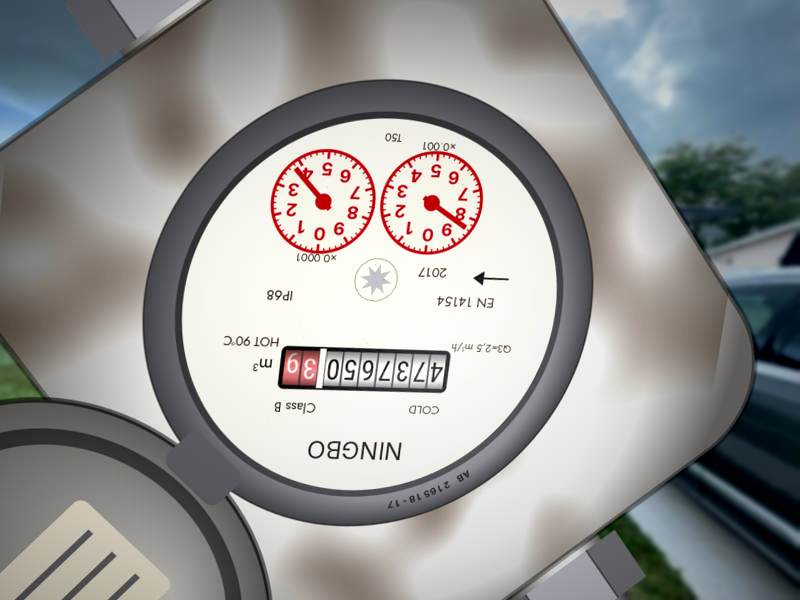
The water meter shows 4737650.3883m³
